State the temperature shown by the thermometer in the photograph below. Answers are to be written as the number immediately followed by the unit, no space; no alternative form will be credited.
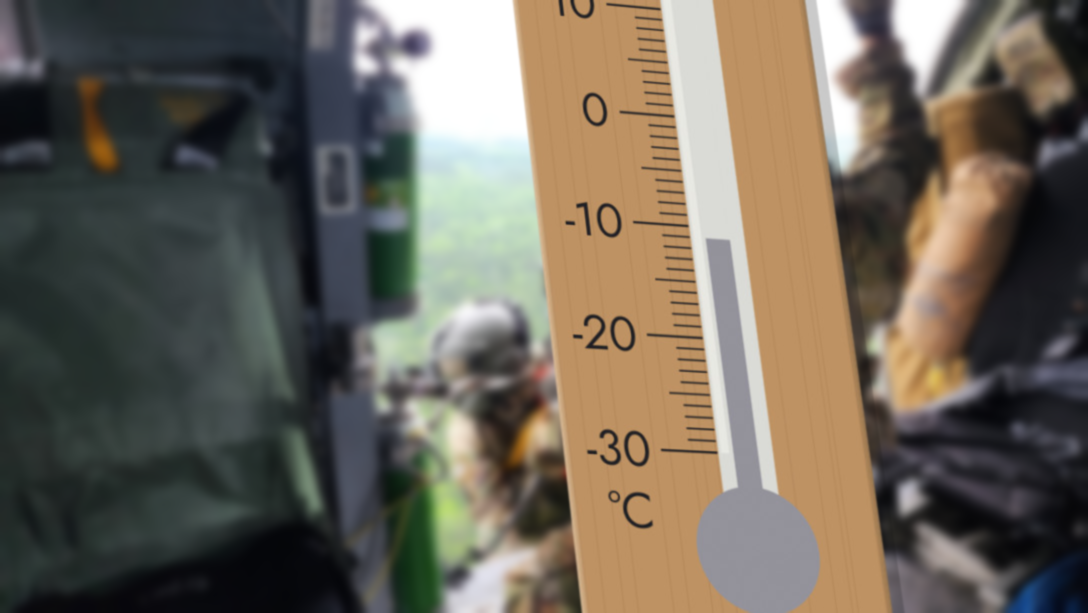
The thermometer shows -11°C
